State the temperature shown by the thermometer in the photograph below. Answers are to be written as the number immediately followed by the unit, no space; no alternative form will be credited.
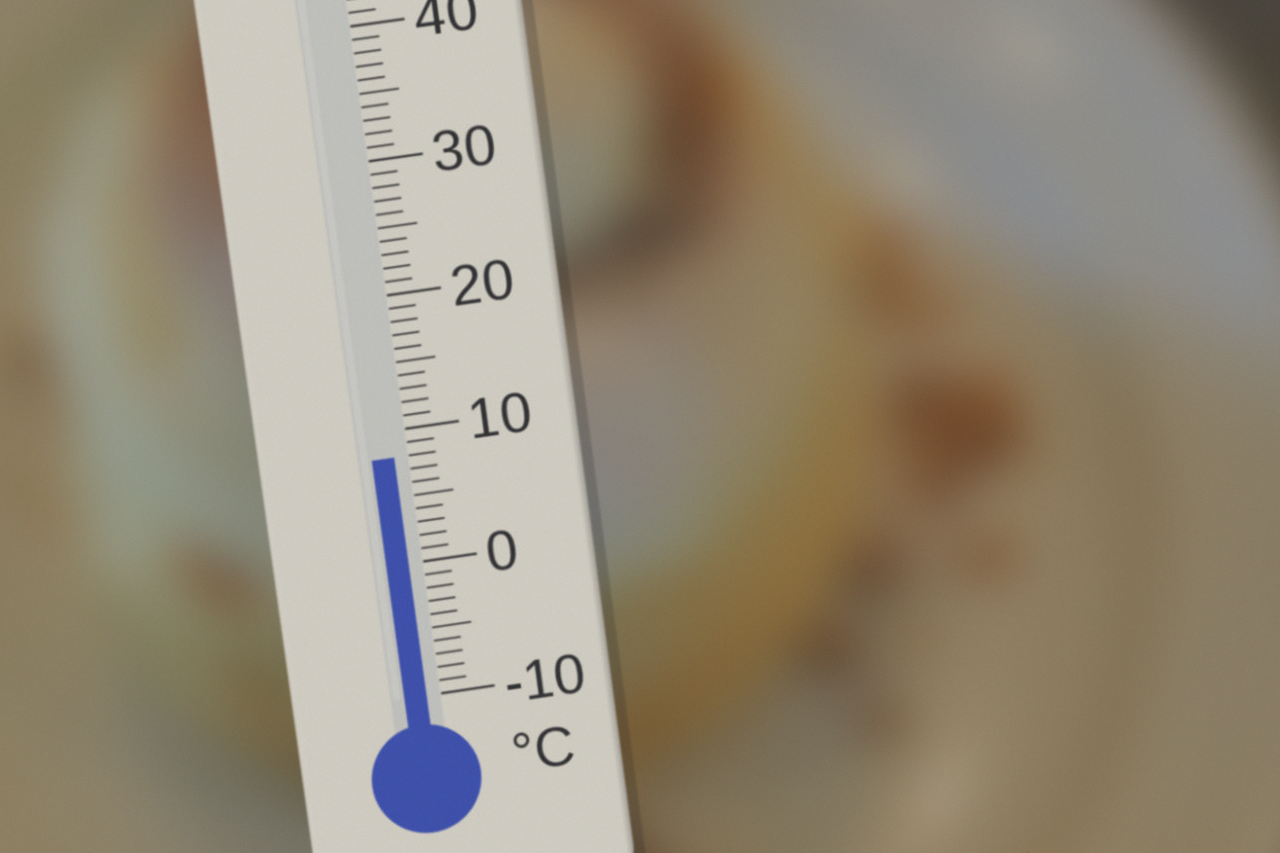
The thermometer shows 8°C
